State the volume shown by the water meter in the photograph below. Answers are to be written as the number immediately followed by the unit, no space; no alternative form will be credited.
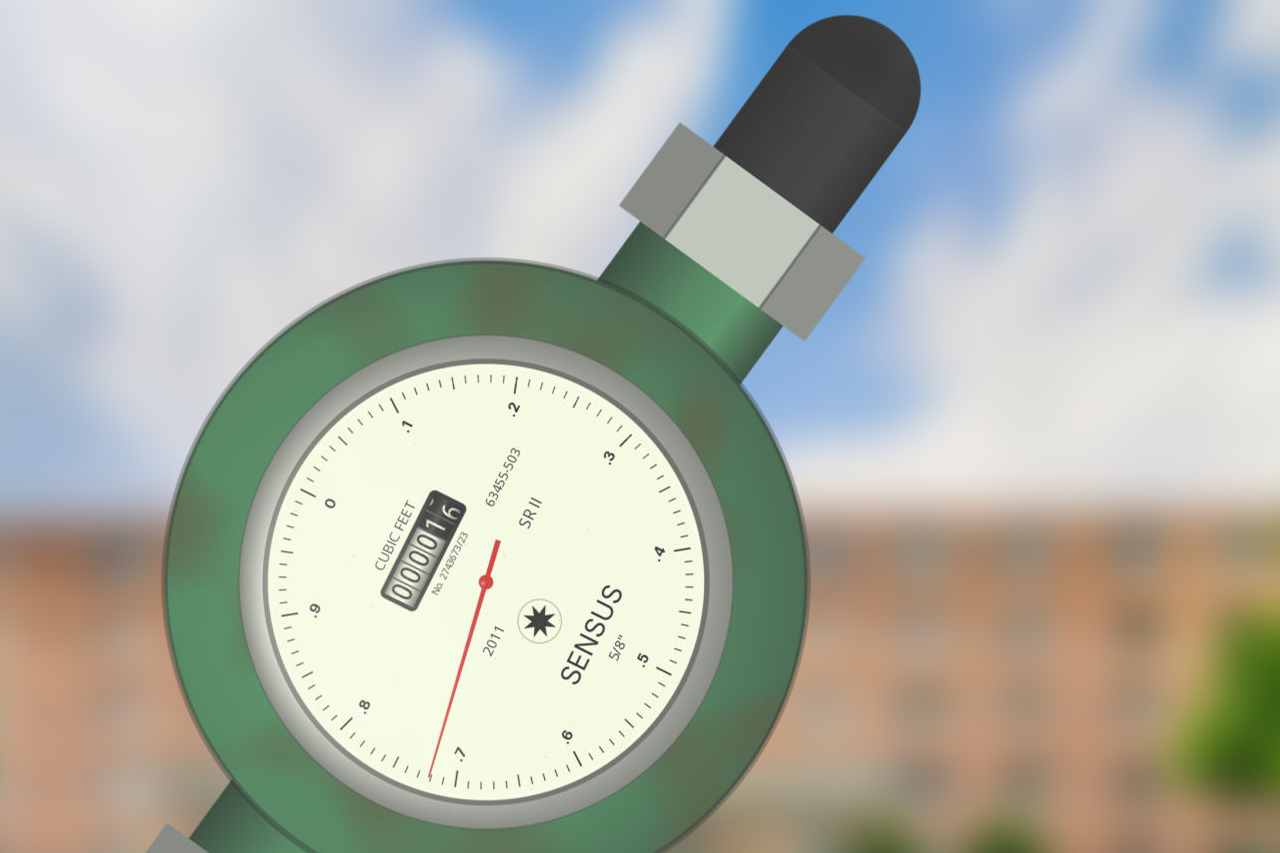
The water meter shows 15.72ft³
